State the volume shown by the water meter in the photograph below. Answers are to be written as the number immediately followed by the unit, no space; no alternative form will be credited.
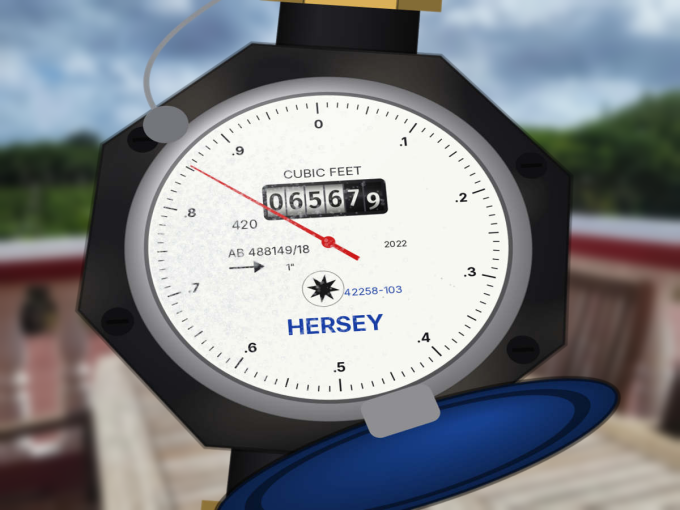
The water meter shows 65678.85ft³
